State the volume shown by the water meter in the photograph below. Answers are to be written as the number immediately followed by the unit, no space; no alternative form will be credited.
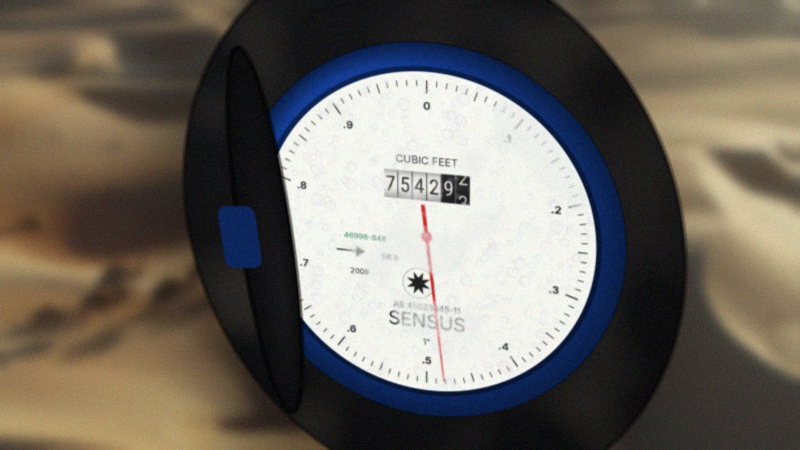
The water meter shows 754292.48ft³
